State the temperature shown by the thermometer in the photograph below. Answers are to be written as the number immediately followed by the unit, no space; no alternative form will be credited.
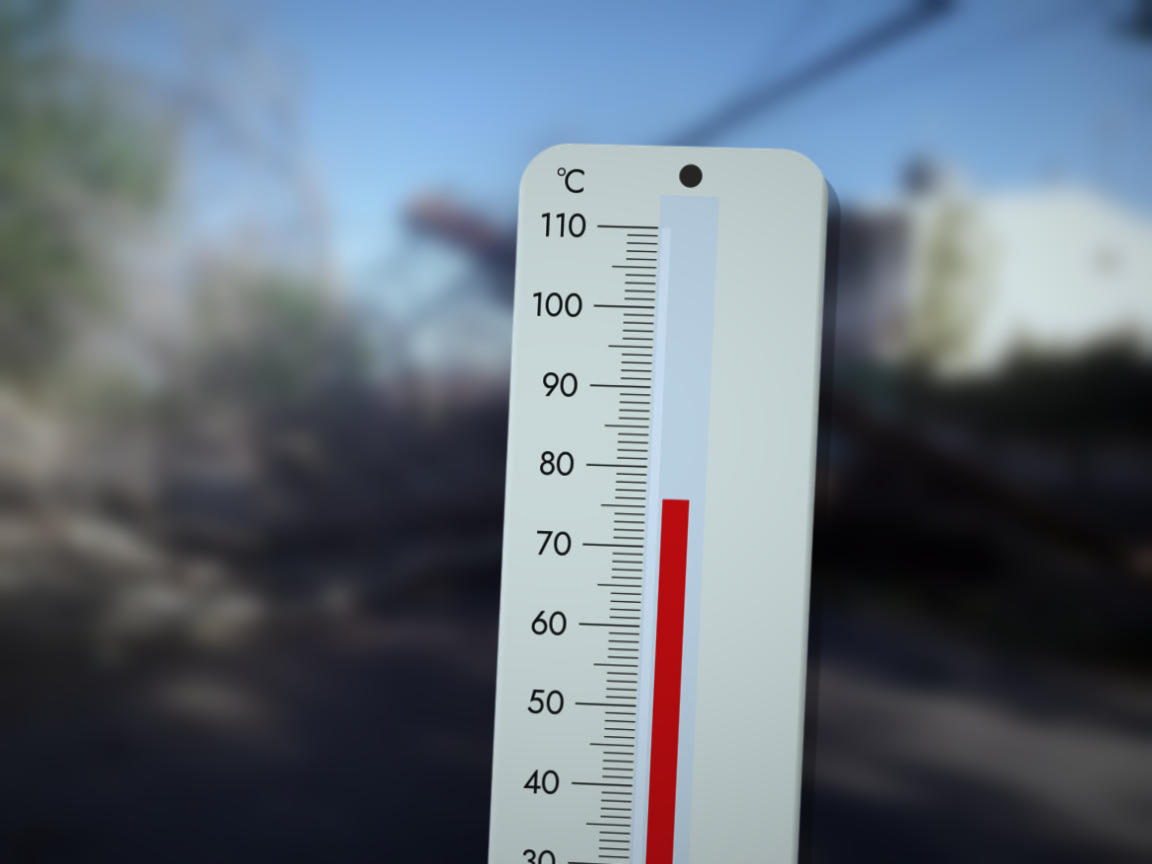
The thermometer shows 76°C
